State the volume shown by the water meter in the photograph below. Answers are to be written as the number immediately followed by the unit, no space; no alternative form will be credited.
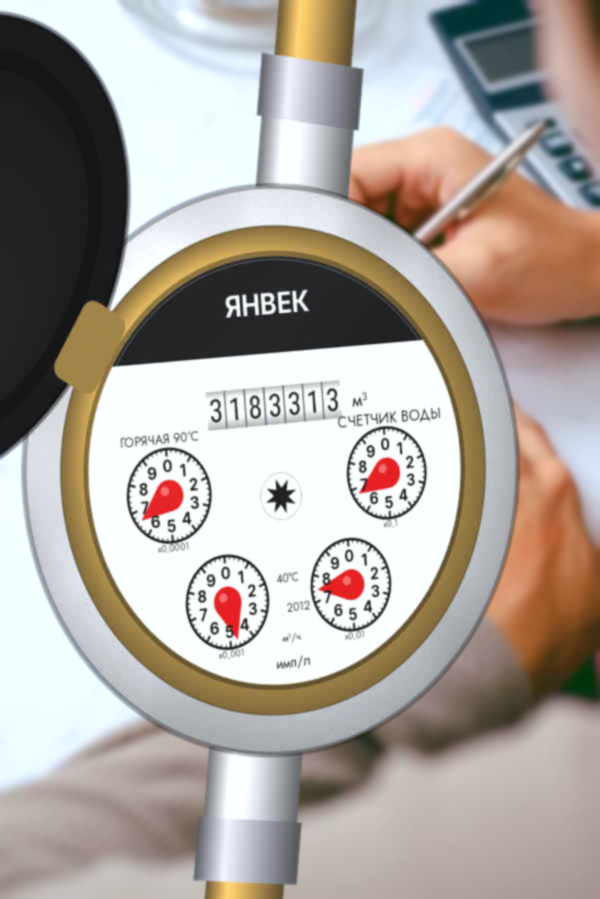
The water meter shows 3183313.6746m³
